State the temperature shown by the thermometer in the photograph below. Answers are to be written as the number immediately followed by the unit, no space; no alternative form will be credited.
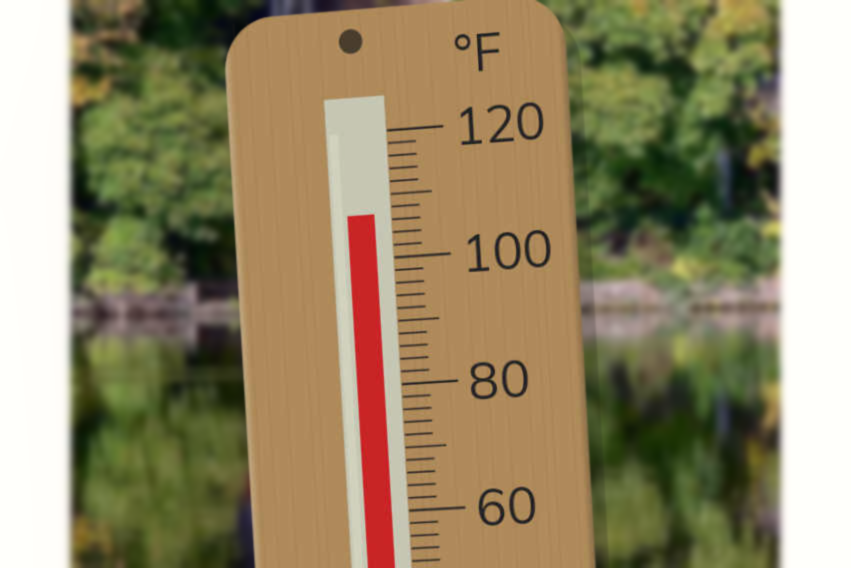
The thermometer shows 107°F
